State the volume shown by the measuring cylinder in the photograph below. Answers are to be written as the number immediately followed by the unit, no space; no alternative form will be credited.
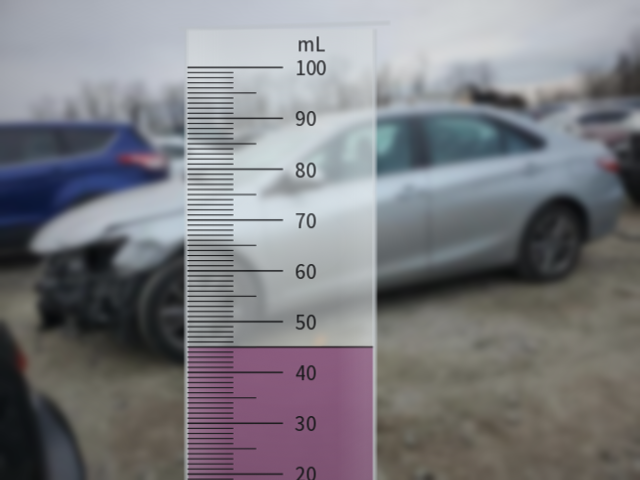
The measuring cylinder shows 45mL
